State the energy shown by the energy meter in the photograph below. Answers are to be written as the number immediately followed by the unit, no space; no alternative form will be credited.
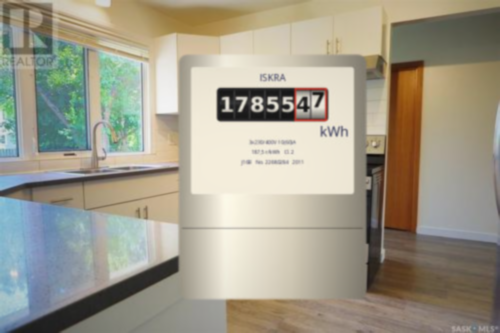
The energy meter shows 17855.47kWh
